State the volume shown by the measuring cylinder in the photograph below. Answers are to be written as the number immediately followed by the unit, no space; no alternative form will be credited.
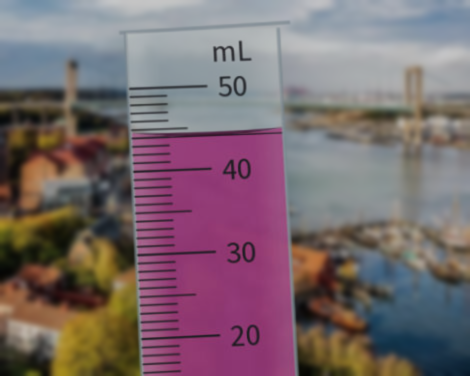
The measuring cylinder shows 44mL
